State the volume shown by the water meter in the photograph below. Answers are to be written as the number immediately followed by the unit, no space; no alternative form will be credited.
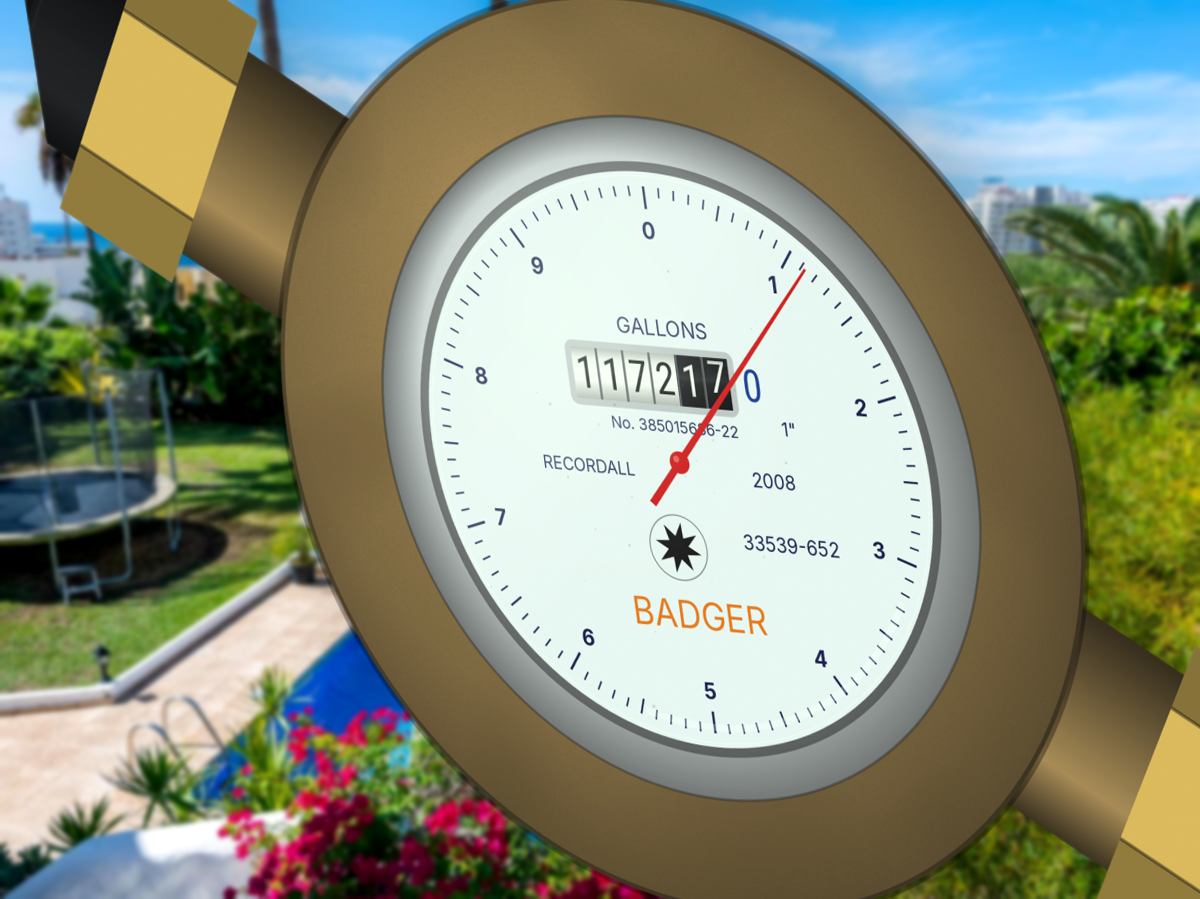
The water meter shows 1172171.1gal
